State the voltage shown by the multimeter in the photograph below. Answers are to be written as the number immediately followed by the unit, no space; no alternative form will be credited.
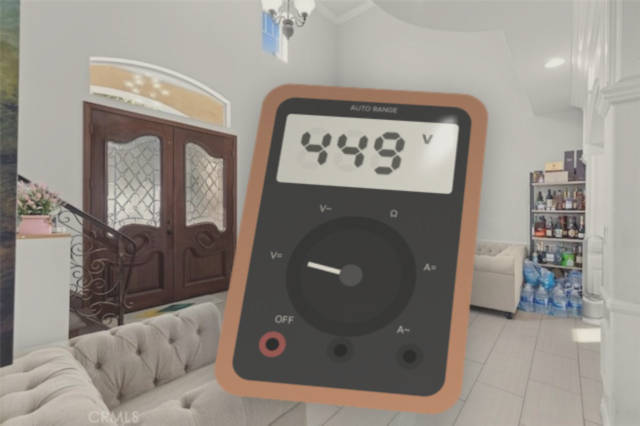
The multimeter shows 449V
